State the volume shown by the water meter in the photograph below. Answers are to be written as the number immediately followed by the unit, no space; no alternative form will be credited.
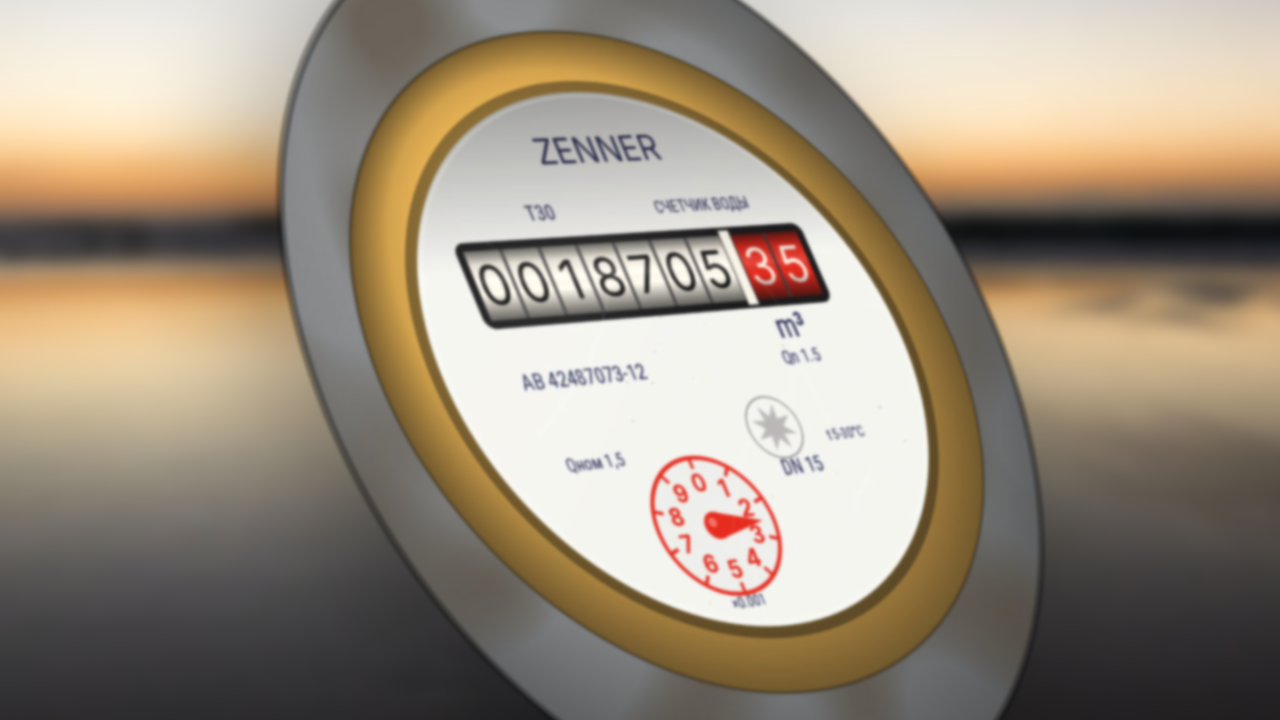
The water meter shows 18705.352m³
